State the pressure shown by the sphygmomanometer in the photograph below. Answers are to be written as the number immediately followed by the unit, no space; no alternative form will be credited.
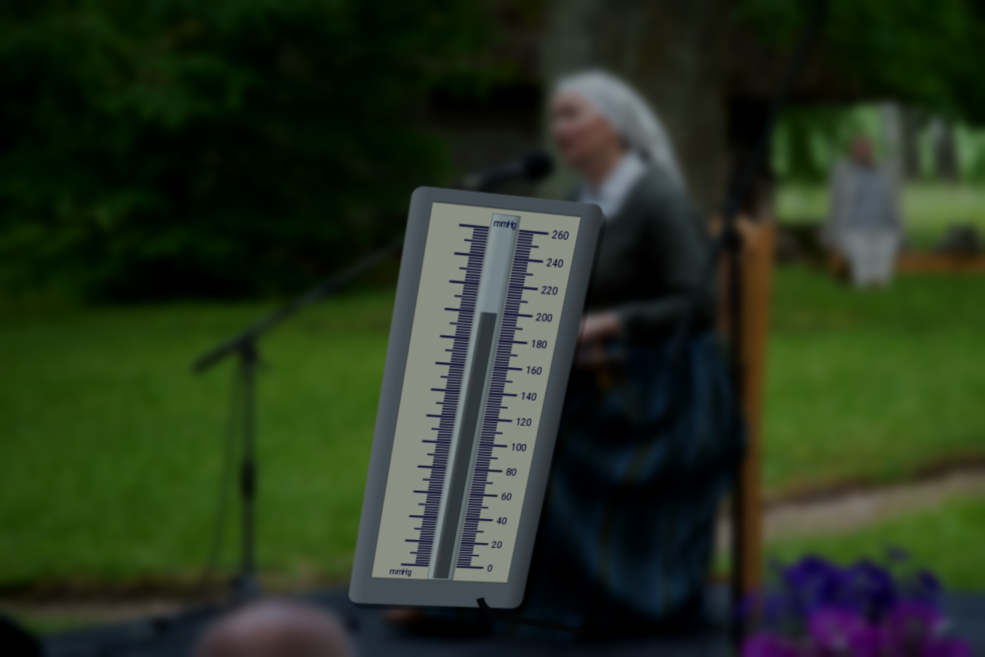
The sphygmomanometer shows 200mmHg
